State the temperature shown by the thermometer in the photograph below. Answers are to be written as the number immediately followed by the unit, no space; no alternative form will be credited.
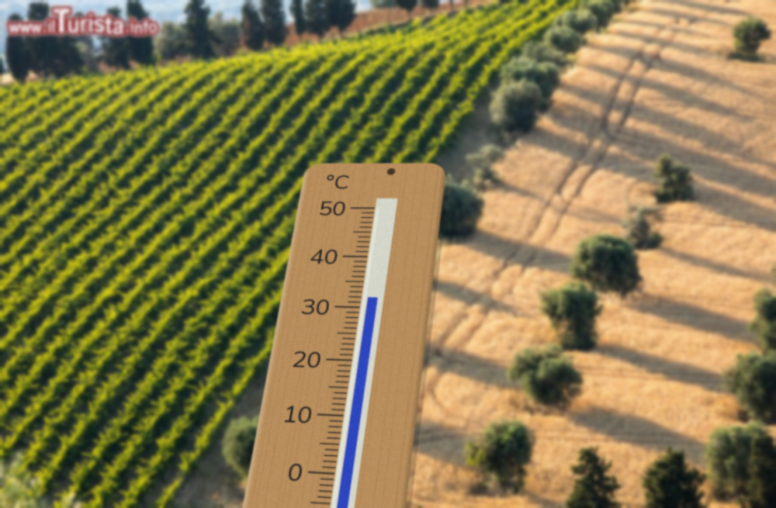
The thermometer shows 32°C
